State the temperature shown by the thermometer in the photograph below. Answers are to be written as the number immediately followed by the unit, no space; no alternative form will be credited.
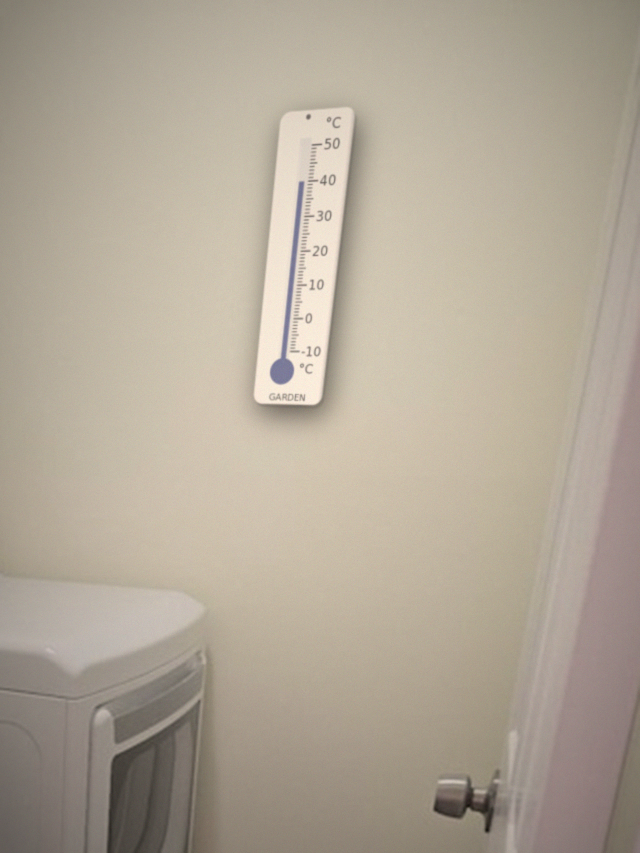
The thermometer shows 40°C
